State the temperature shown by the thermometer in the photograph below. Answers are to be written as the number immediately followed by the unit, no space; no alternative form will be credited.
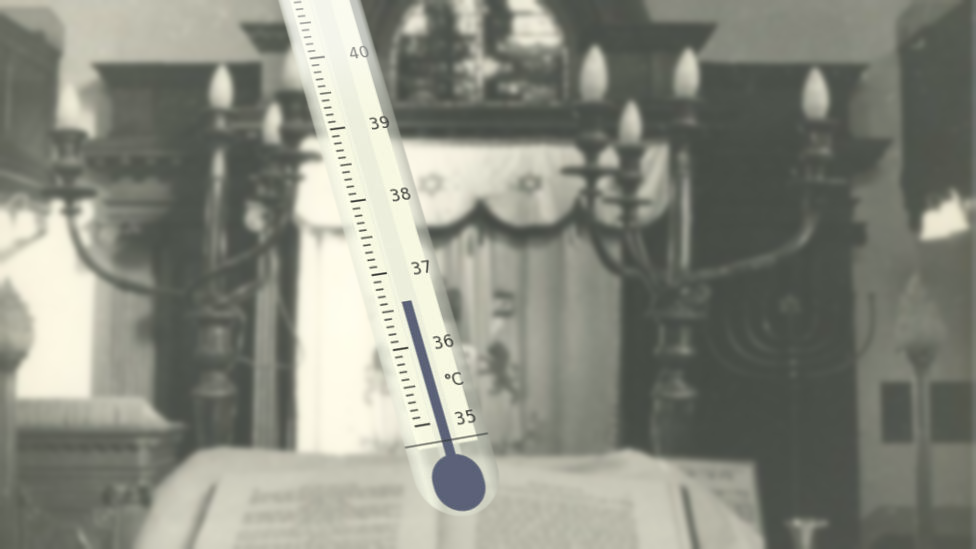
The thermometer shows 36.6°C
